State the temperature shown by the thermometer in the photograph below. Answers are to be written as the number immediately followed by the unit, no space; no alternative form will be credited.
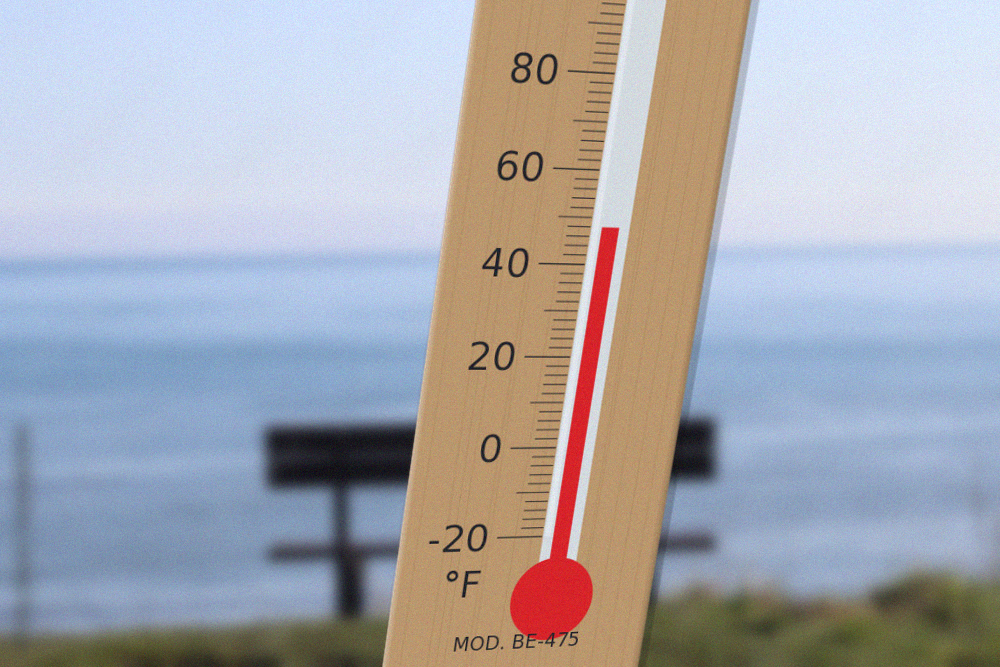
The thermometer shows 48°F
